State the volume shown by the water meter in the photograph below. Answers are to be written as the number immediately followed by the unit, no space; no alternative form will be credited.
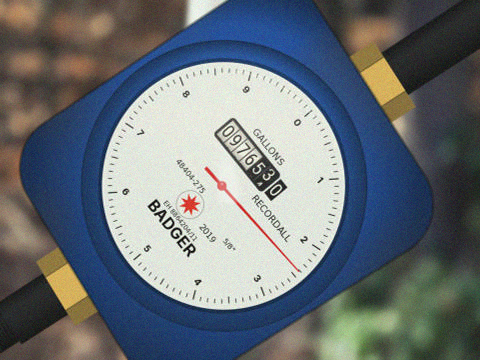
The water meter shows 976532.4gal
